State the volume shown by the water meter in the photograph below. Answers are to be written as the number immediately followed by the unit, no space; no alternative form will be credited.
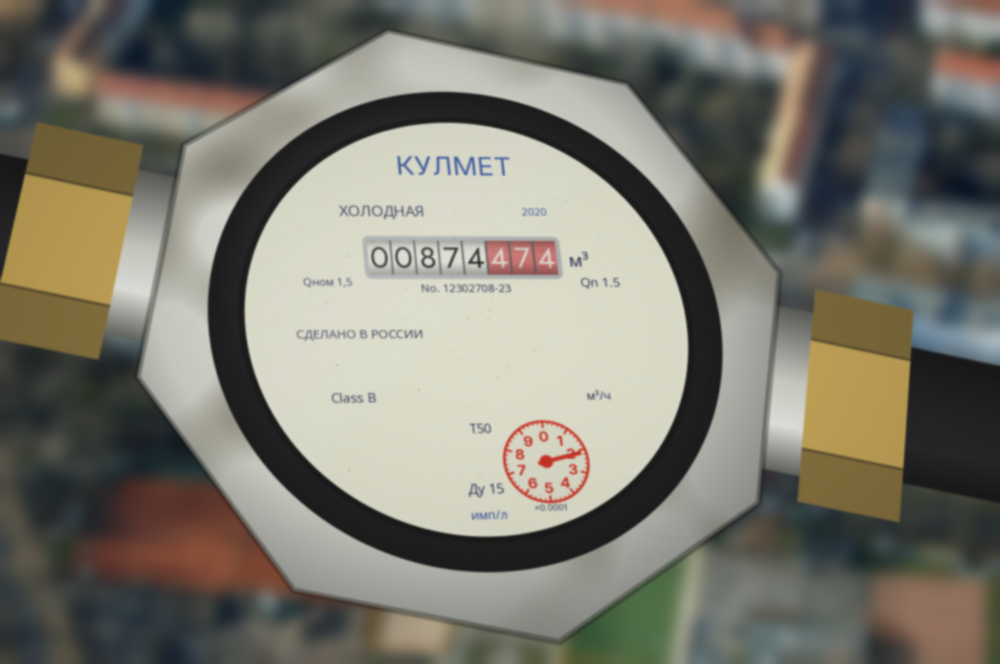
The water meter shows 874.4742m³
